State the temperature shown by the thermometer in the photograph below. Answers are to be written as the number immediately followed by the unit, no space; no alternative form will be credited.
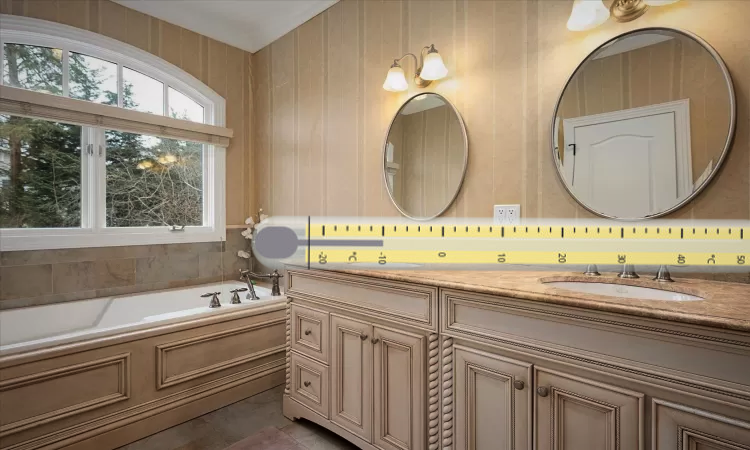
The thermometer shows -10°C
